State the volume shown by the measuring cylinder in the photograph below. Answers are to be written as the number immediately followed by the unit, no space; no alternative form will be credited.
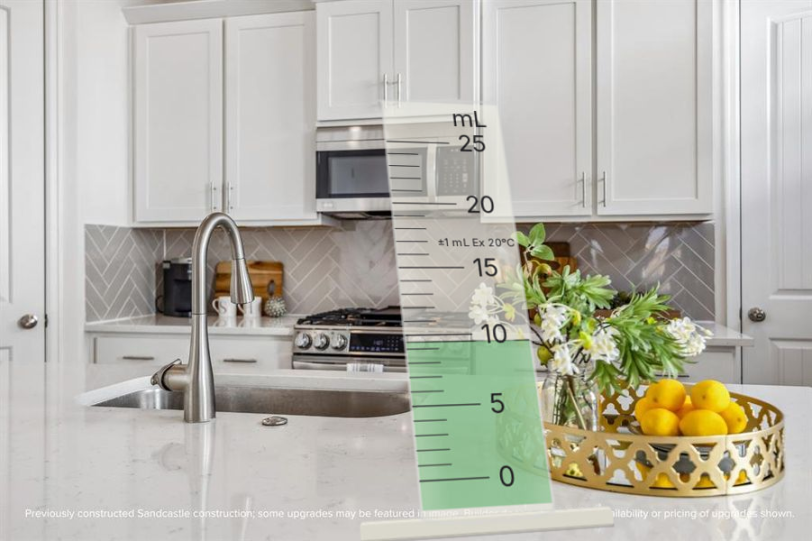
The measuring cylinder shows 9.5mL
